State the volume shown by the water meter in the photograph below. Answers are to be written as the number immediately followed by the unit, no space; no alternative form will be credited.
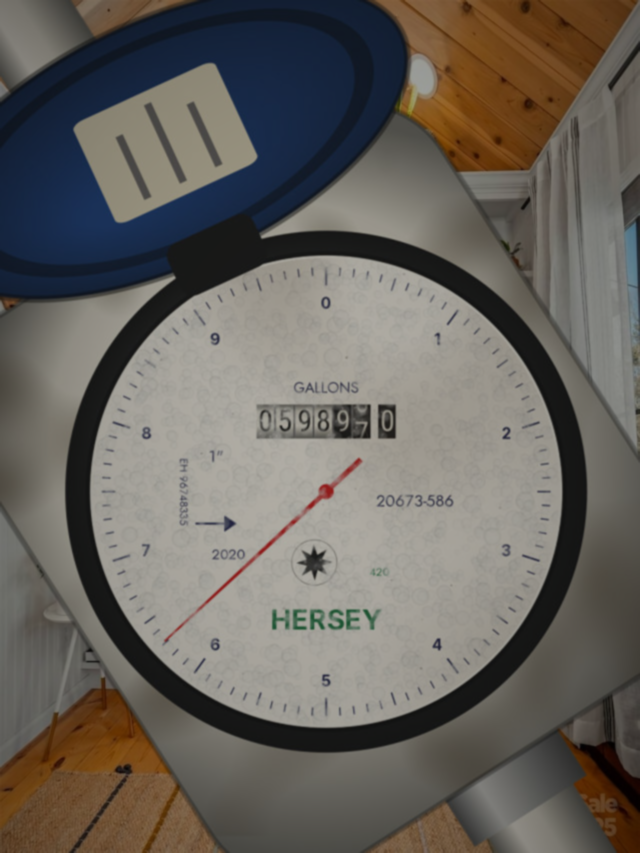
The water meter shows 598966.3gal
